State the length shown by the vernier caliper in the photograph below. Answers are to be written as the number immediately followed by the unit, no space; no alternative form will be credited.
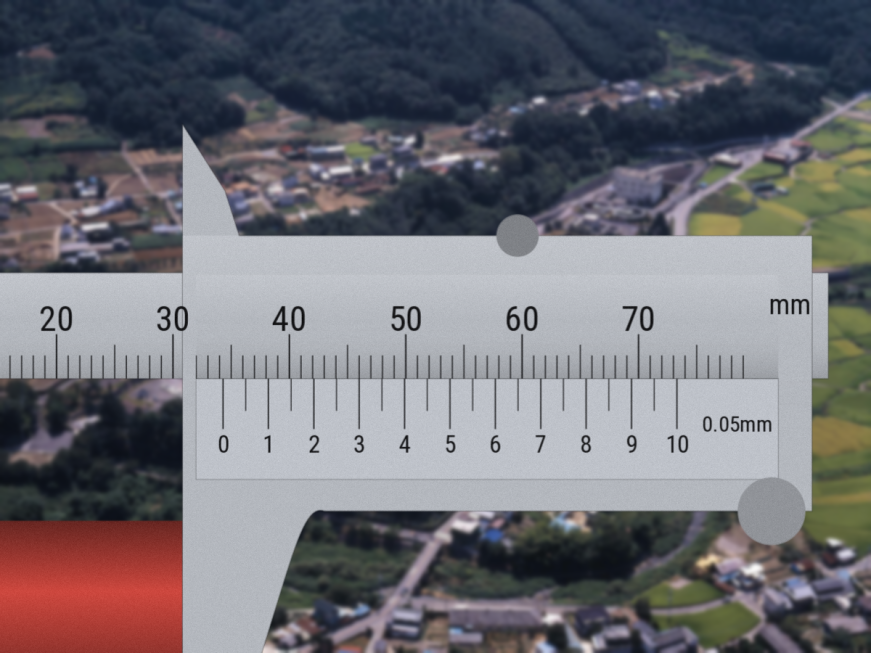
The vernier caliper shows 34.3mm
